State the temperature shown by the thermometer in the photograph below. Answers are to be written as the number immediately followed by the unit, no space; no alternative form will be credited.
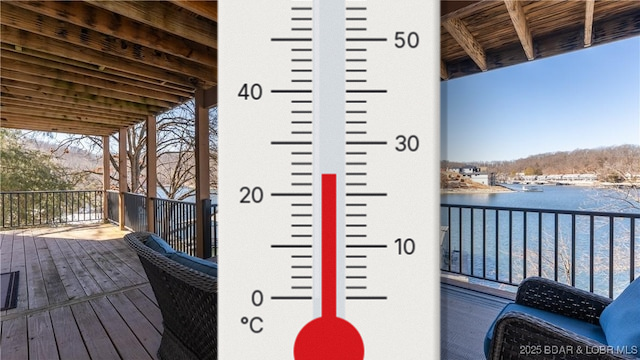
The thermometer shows 24°C
